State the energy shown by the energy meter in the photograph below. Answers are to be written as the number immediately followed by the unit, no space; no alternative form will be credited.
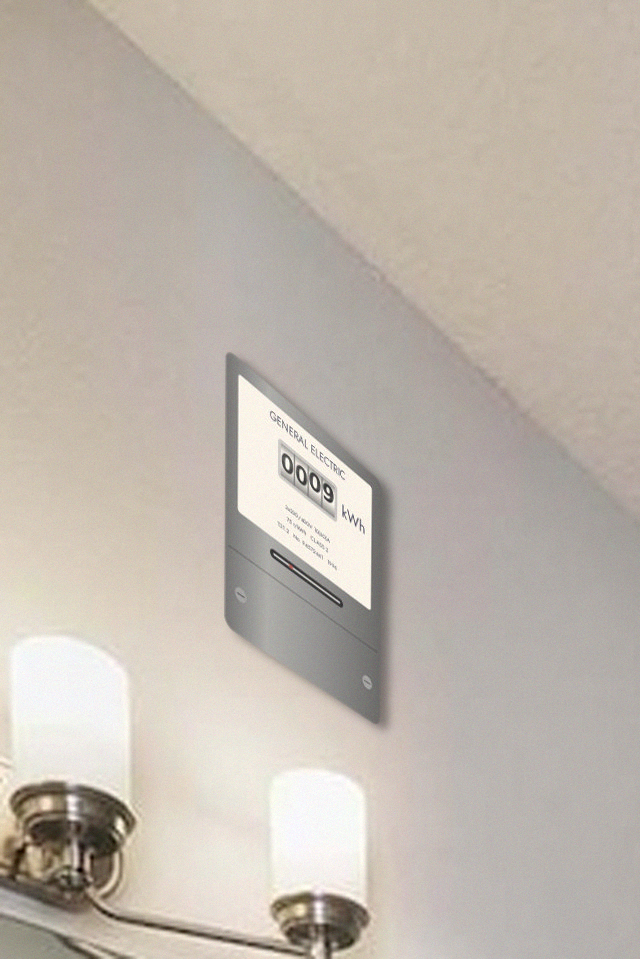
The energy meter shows 9kWh
